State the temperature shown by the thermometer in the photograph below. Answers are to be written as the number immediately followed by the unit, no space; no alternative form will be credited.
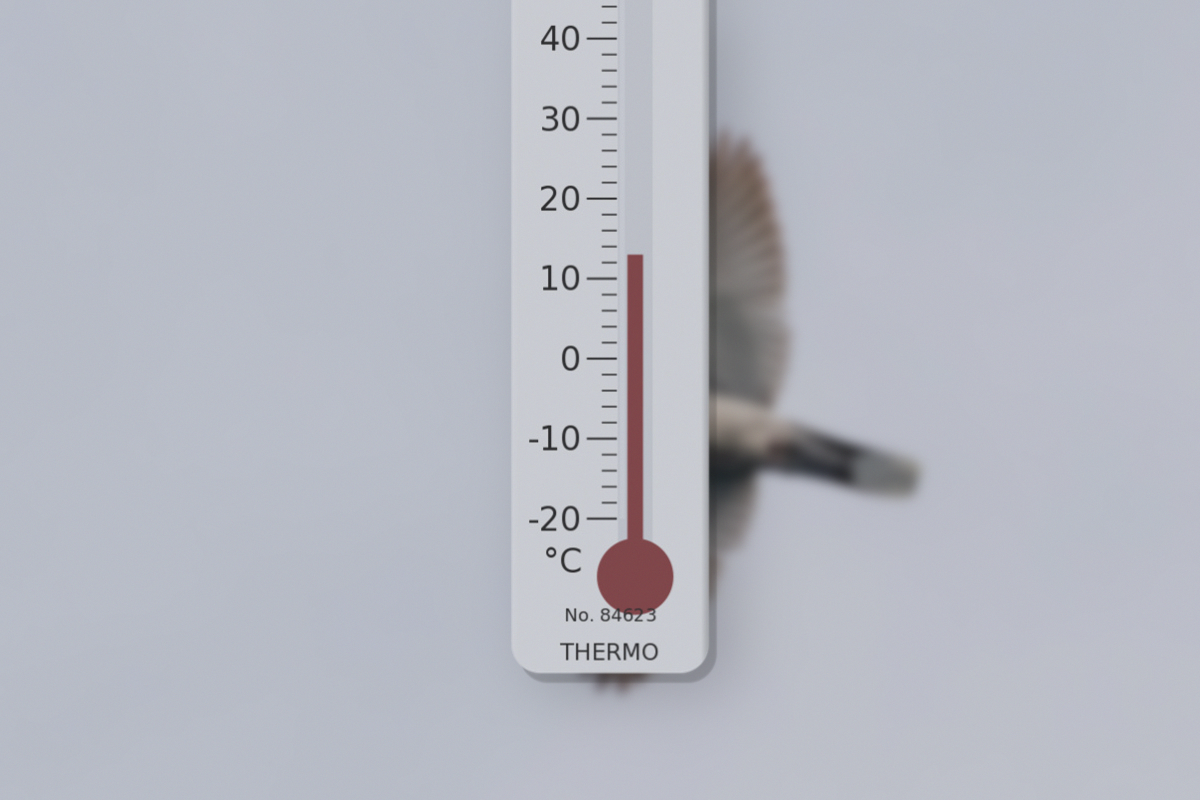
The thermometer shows 13°C
